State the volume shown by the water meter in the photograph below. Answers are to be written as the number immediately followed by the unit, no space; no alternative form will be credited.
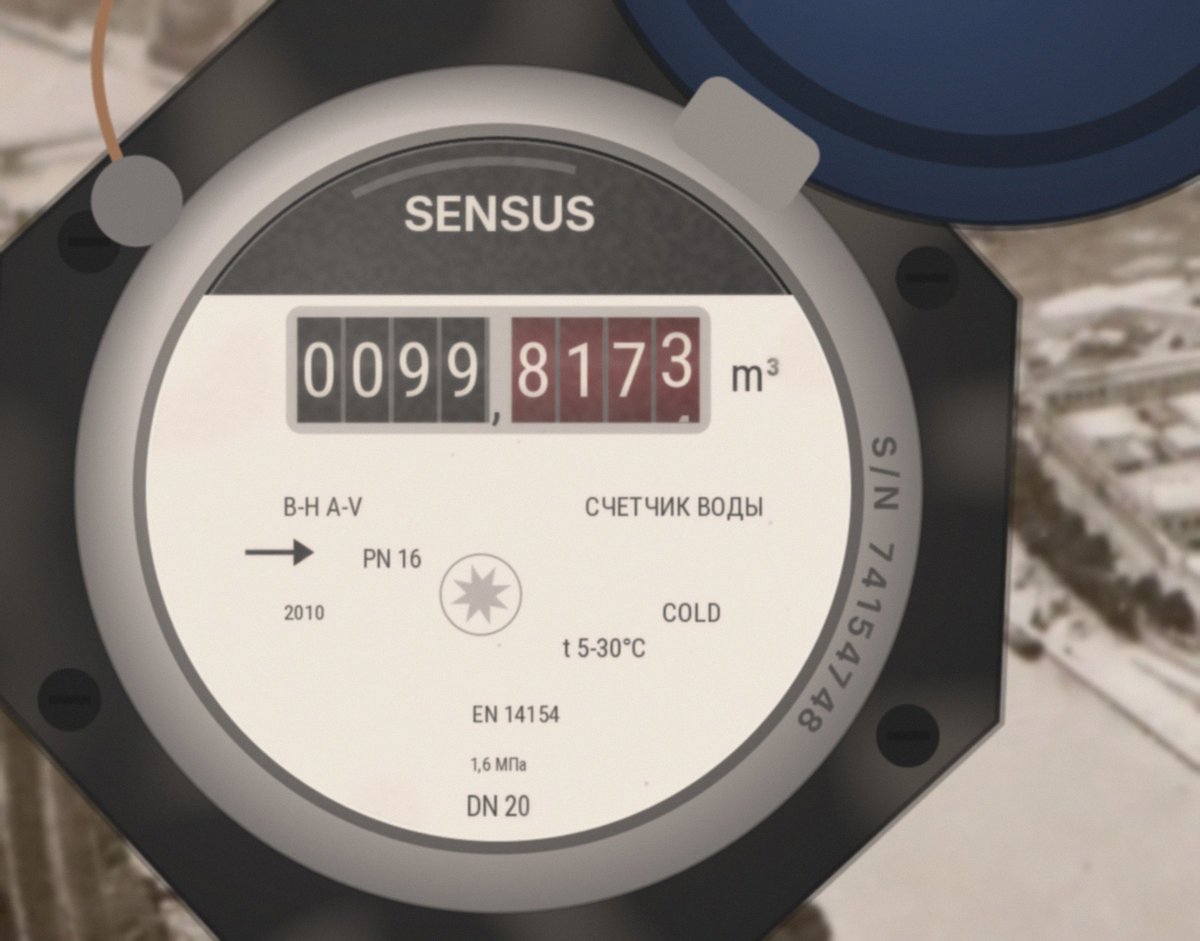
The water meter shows 99.8173m³
